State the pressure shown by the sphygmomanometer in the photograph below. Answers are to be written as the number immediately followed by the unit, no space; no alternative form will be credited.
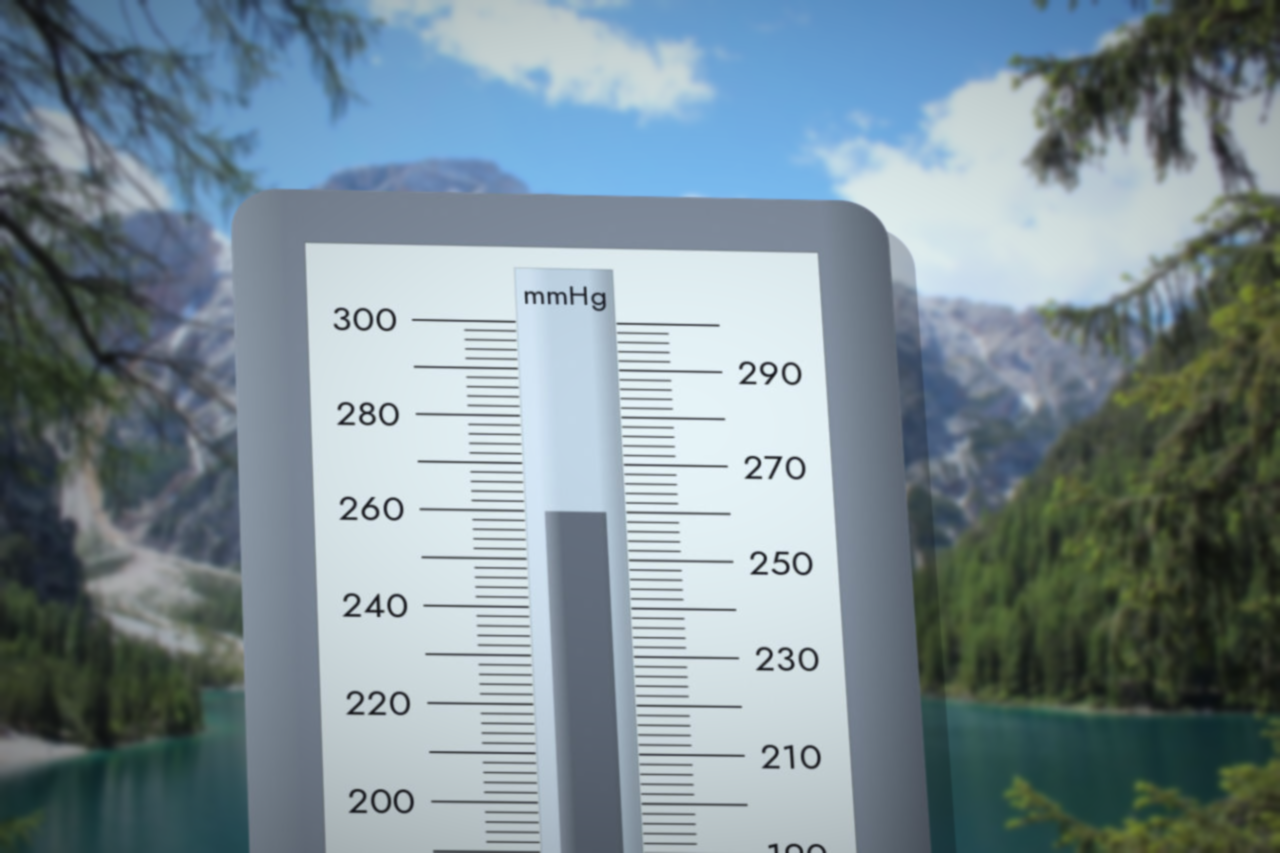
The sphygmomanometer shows 260mmHg
